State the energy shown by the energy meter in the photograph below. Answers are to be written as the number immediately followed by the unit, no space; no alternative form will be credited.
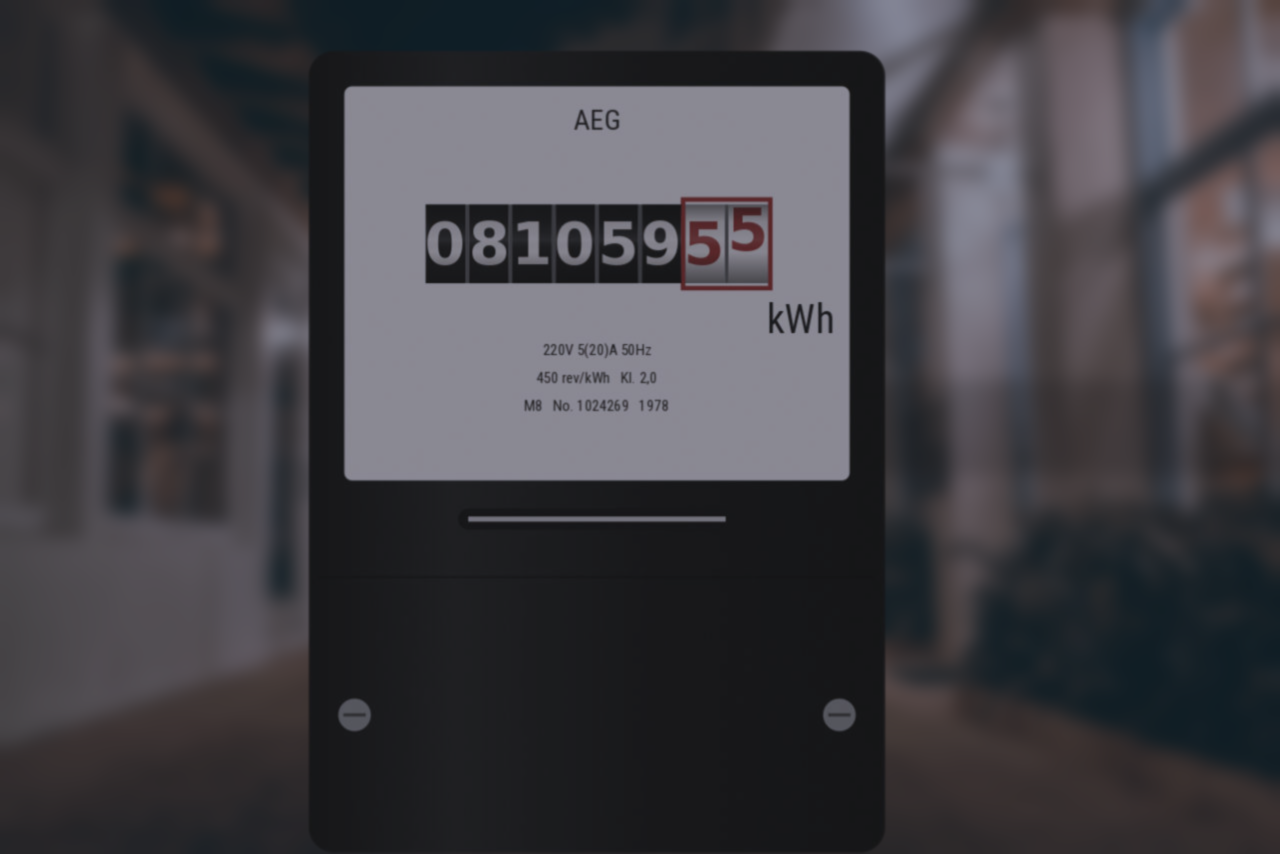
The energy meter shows 81059.55kWh
